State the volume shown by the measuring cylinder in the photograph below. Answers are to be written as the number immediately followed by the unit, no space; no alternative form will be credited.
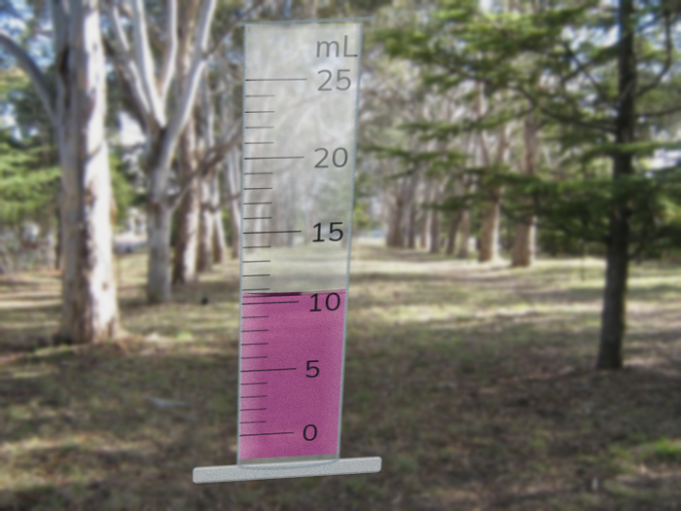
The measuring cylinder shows 10.5mL
